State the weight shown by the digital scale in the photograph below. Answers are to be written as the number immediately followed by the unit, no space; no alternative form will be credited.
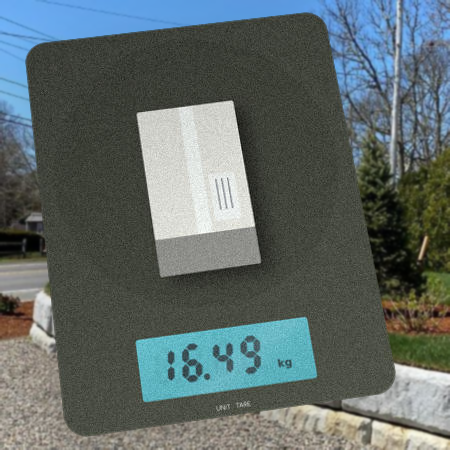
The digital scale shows 16.49kg
